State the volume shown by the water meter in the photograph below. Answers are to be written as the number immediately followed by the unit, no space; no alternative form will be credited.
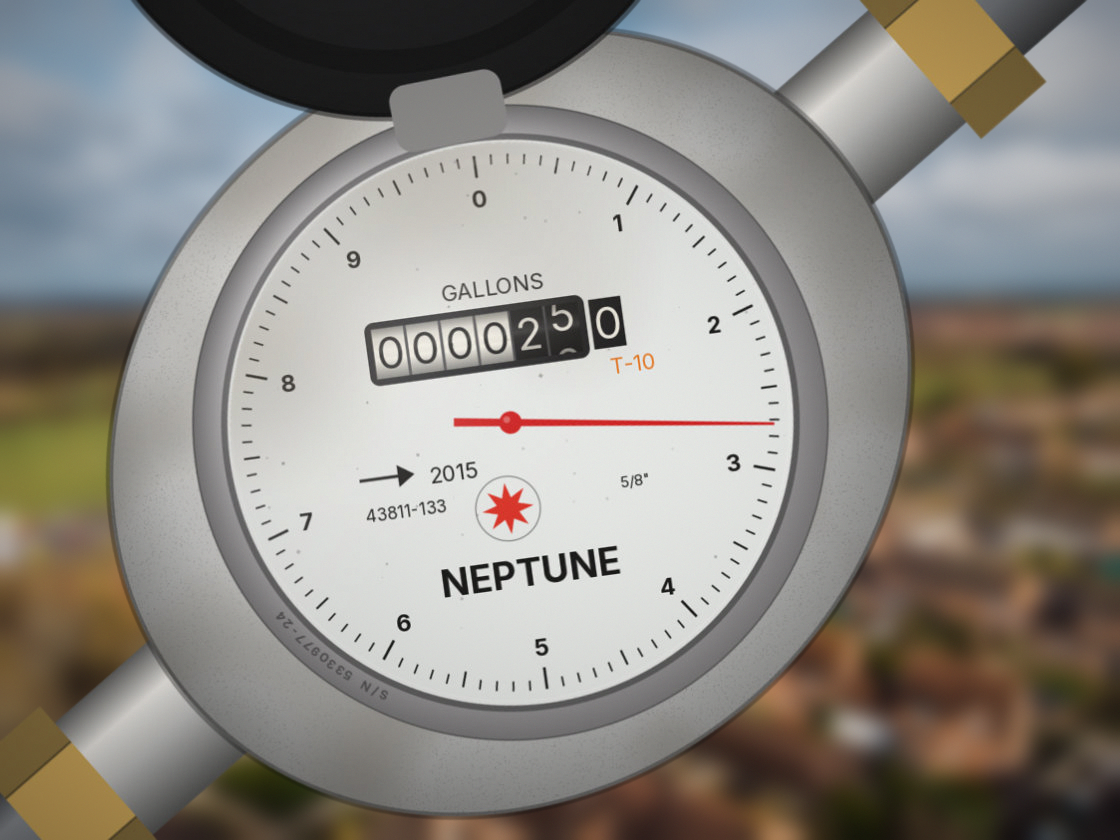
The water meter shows 252.7gal
